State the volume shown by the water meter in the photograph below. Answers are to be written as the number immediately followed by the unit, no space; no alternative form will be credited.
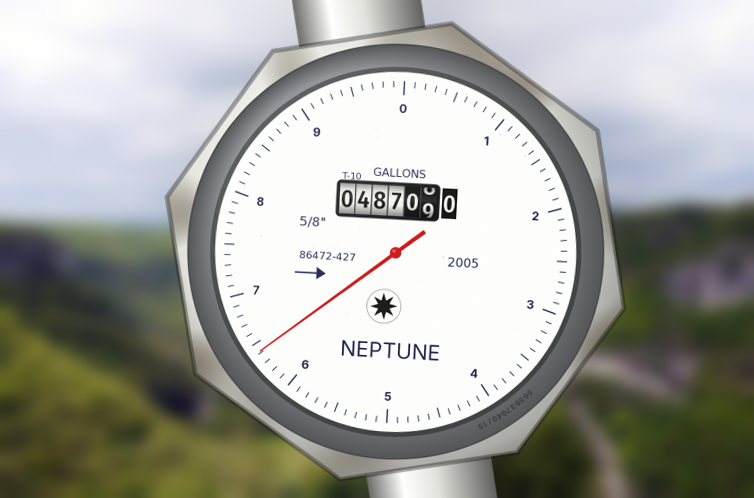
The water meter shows 487086.4gal
